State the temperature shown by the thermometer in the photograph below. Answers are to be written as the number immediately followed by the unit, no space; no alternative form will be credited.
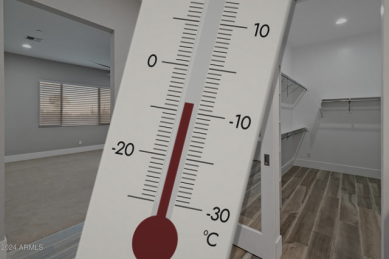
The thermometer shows -8°C
